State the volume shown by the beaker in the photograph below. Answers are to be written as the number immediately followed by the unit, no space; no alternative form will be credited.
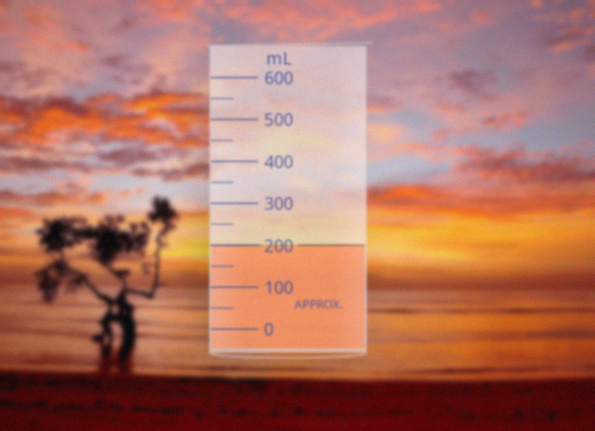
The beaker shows 200mL
